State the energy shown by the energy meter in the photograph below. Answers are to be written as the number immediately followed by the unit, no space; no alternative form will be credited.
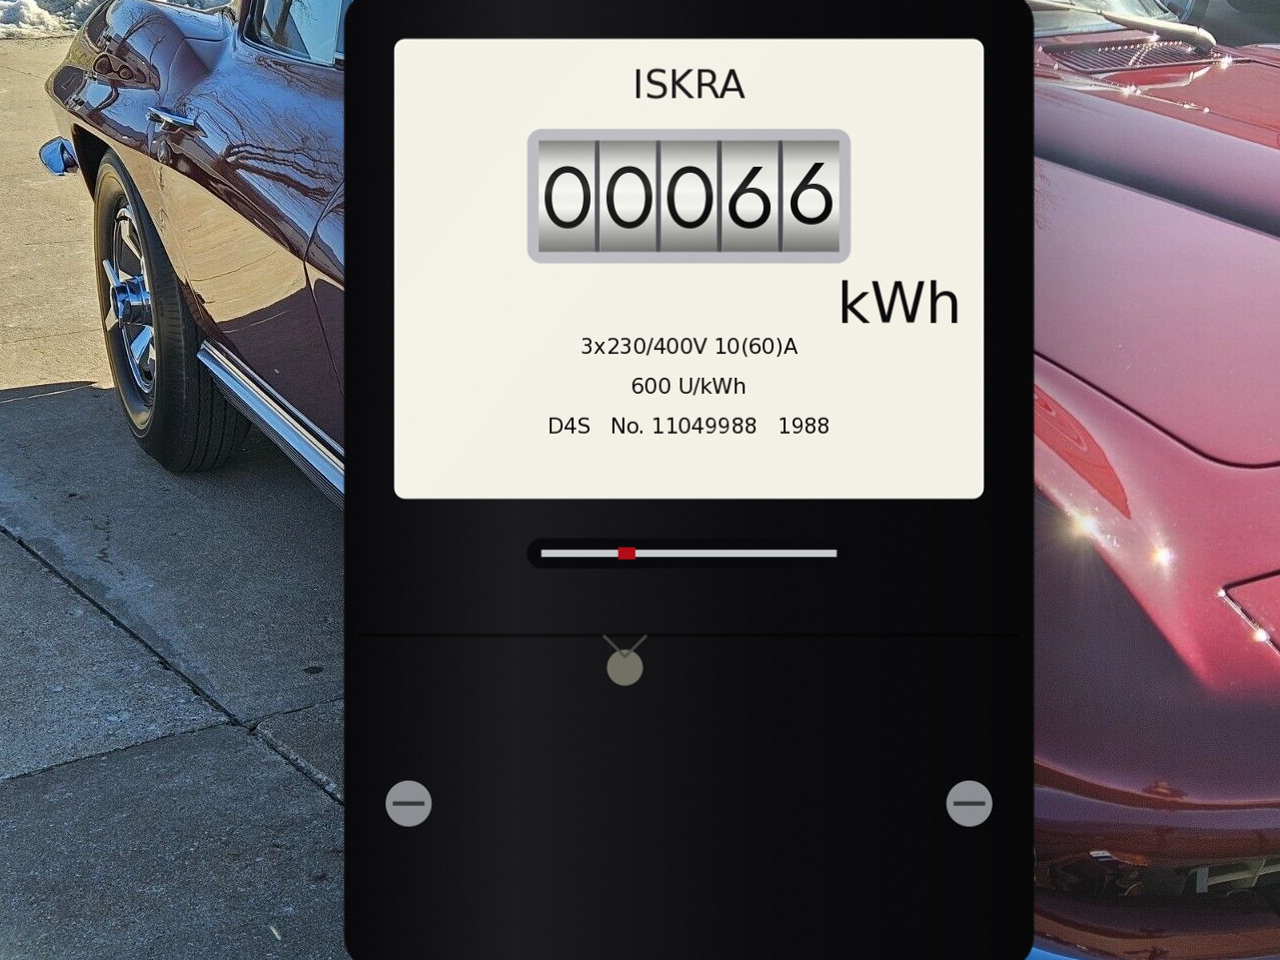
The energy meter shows 66kWh
